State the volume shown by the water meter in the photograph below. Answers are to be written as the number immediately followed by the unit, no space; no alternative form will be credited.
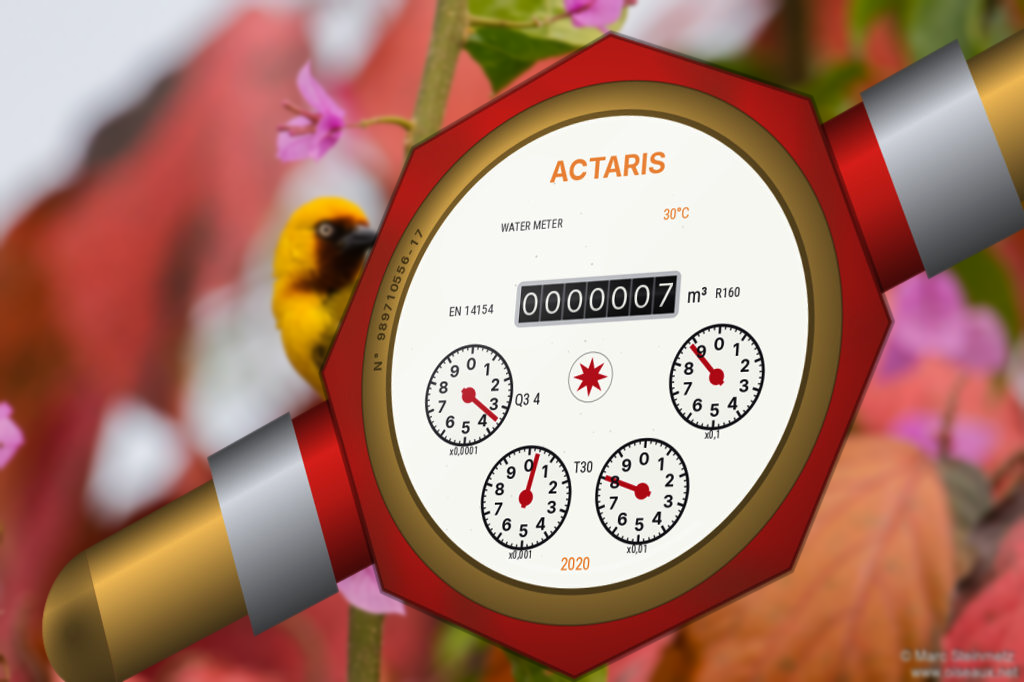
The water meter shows 7.8803m³
